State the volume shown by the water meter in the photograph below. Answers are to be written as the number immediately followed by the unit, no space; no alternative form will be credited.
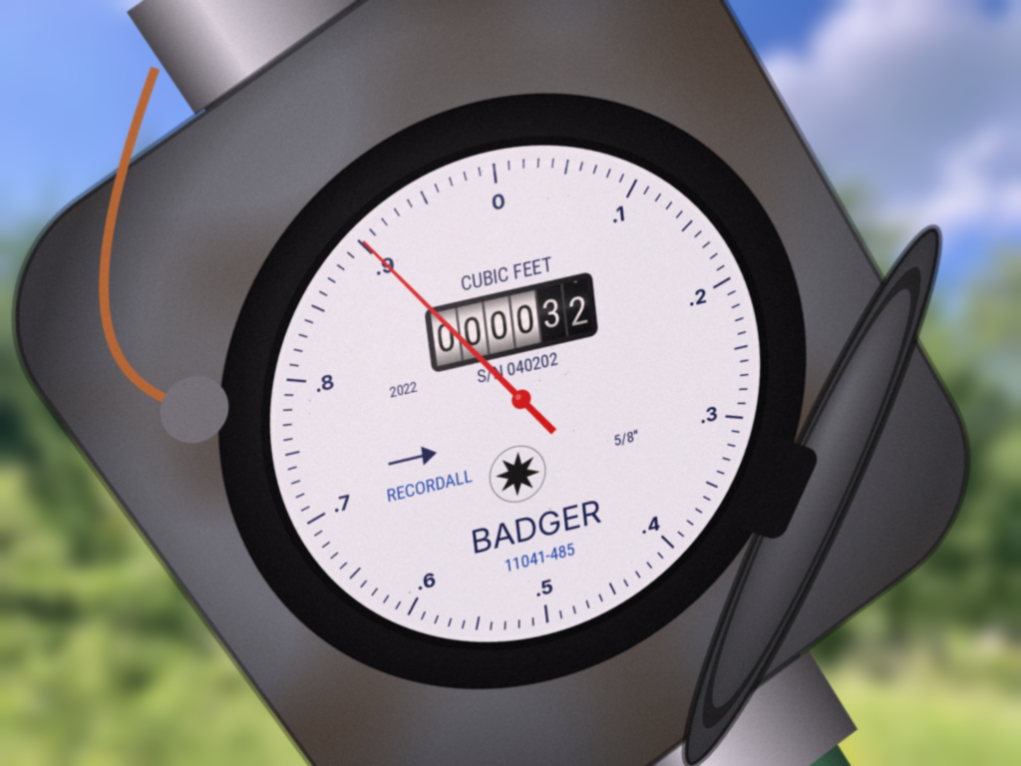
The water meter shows 31.90ft³
